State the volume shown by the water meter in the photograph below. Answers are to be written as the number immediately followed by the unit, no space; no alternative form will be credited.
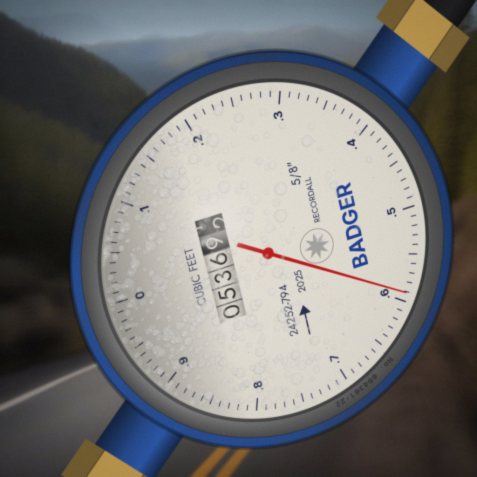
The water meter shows 53691.59ft³
